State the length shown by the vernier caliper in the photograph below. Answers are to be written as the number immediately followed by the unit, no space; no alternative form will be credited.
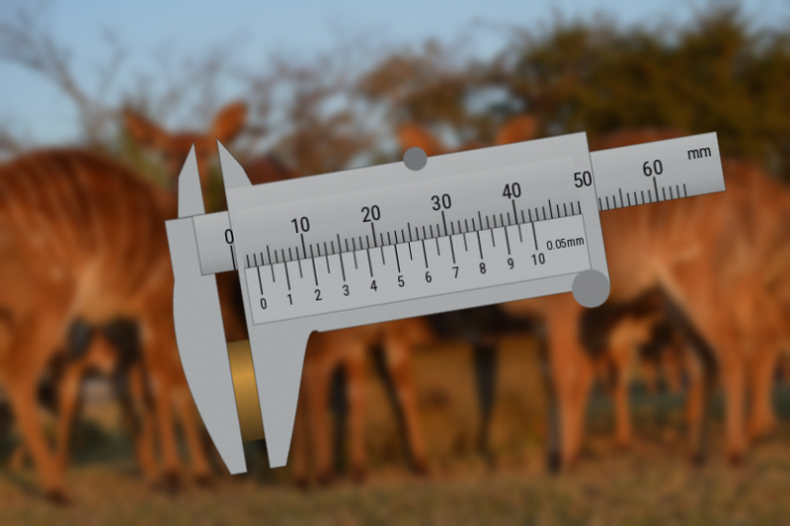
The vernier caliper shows 3.2mm
